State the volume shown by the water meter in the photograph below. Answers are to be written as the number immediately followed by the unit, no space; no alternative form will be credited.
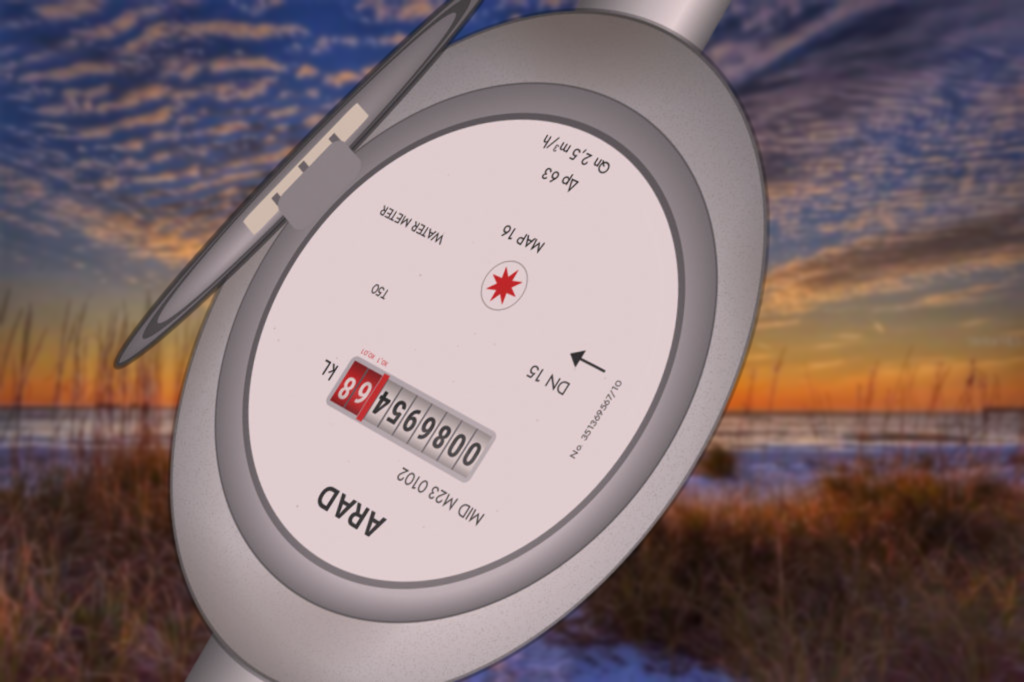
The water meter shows 86954.68kL
